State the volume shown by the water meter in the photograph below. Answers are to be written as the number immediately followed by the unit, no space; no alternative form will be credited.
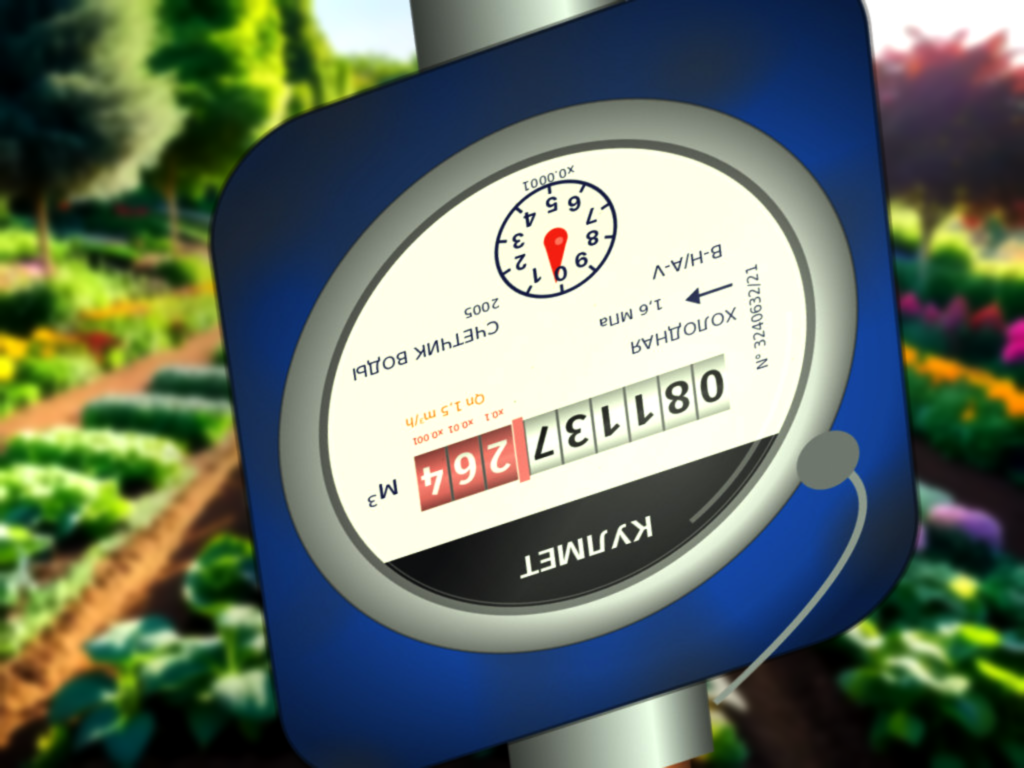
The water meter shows 81137.2640m³
